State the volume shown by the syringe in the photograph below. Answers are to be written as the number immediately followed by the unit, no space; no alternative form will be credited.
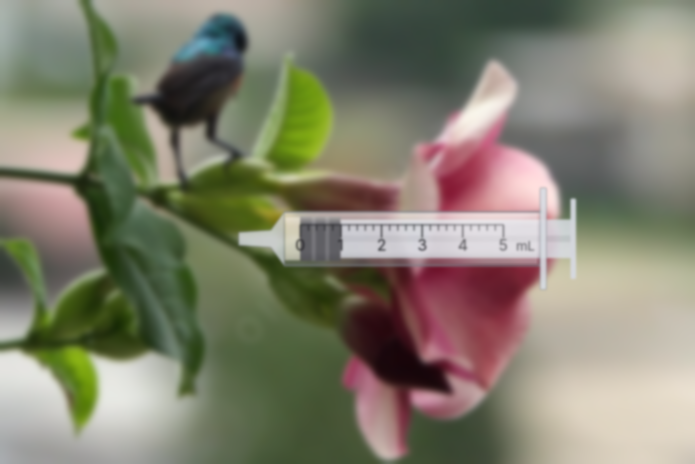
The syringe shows 0mL
